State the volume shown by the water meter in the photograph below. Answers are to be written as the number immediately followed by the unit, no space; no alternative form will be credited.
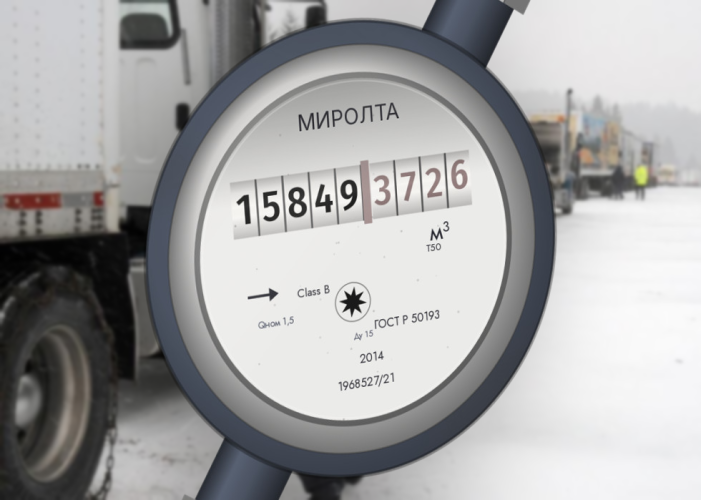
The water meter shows 15849.3726m³
